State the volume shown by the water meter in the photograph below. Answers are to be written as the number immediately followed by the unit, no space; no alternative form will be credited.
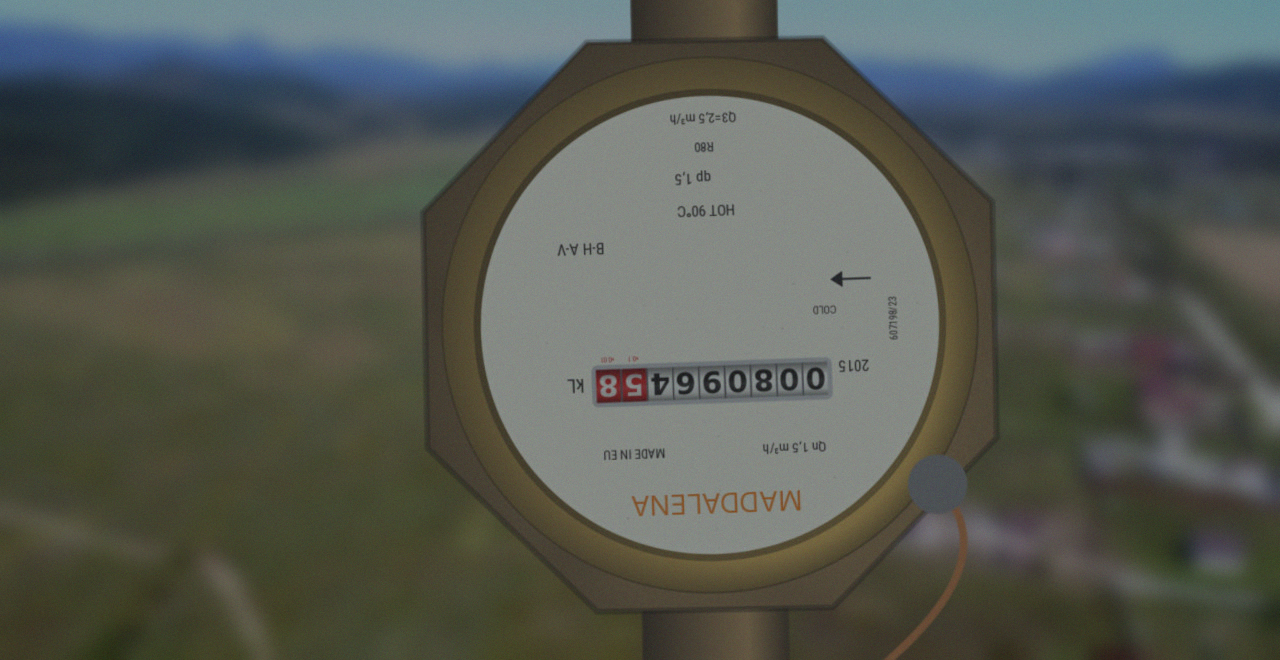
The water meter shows 80964.58kL
